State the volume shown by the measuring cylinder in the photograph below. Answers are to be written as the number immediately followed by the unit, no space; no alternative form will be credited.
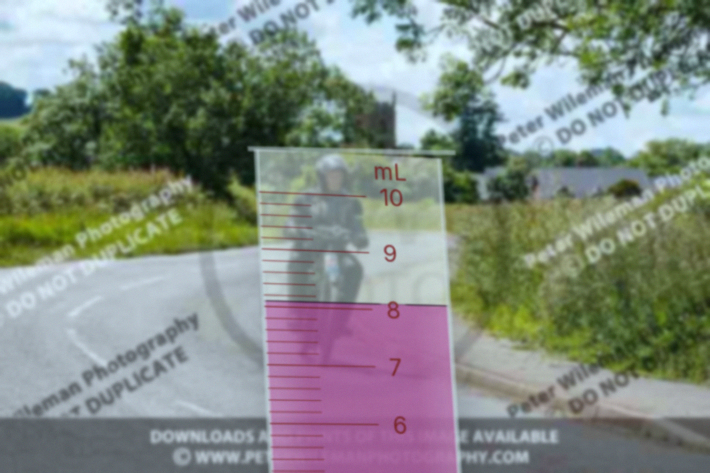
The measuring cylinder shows 8.1mL
